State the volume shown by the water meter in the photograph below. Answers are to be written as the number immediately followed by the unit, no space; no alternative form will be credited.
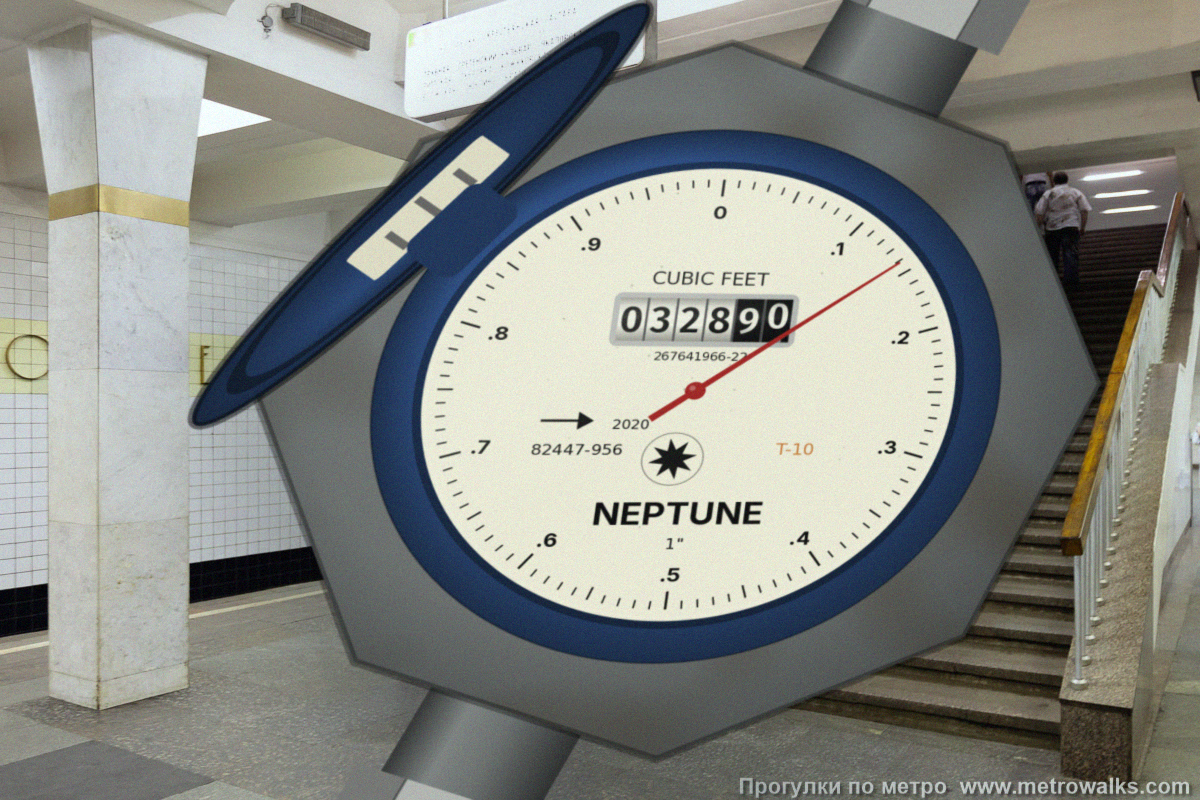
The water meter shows 32890.14ft³
